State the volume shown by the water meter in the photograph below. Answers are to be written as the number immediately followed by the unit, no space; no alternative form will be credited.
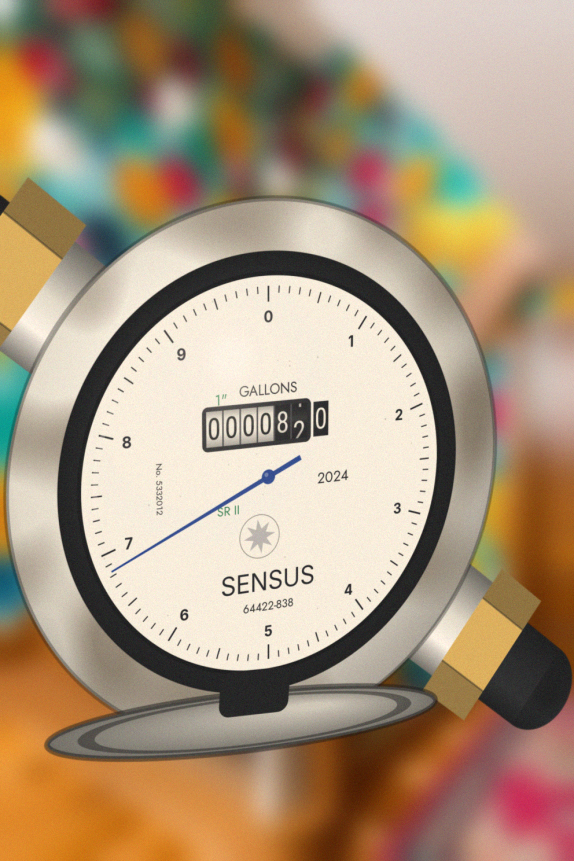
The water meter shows 816.8gal
